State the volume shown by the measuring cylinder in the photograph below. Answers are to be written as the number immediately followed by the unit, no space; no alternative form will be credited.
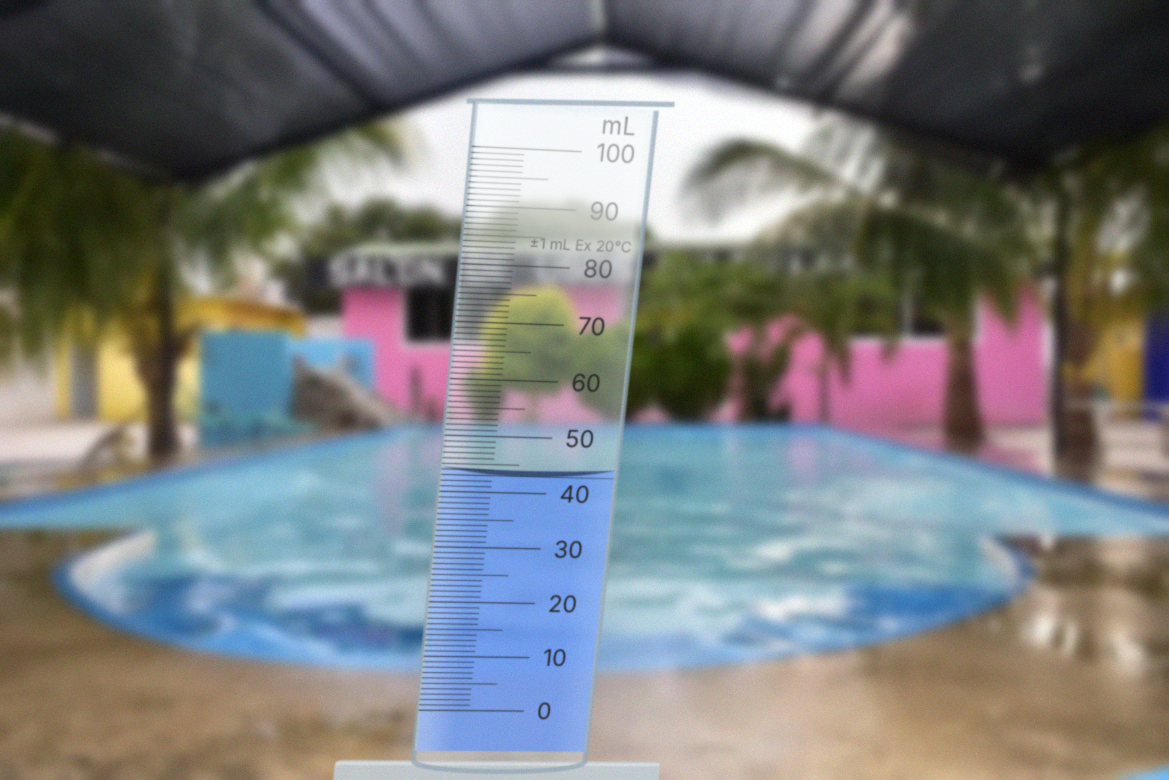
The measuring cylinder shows 43mL
